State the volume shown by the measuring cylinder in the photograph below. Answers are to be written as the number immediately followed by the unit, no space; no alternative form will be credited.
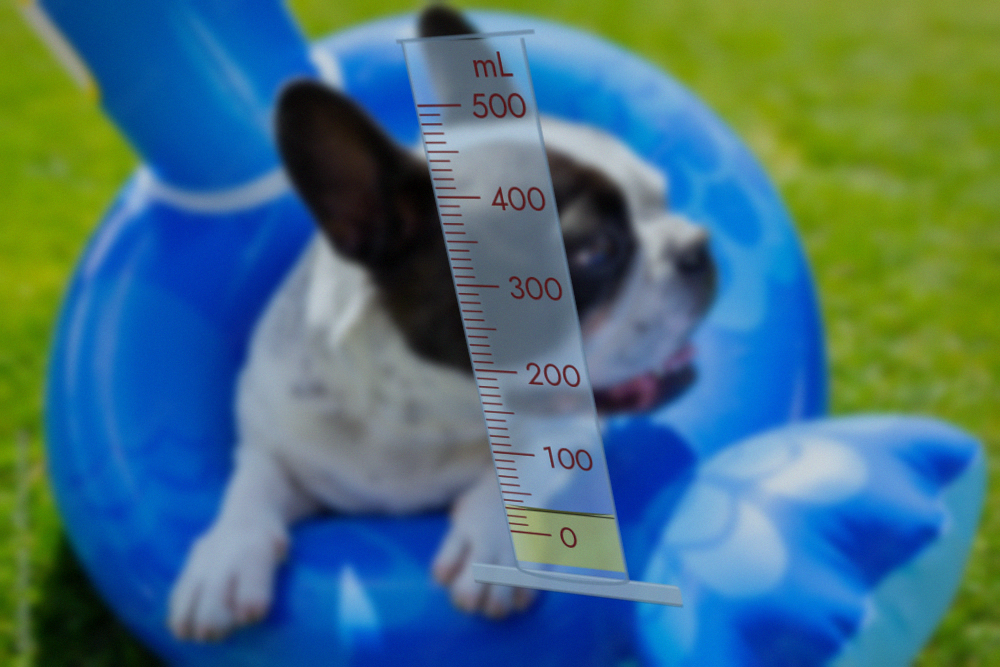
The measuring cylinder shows 30mL
